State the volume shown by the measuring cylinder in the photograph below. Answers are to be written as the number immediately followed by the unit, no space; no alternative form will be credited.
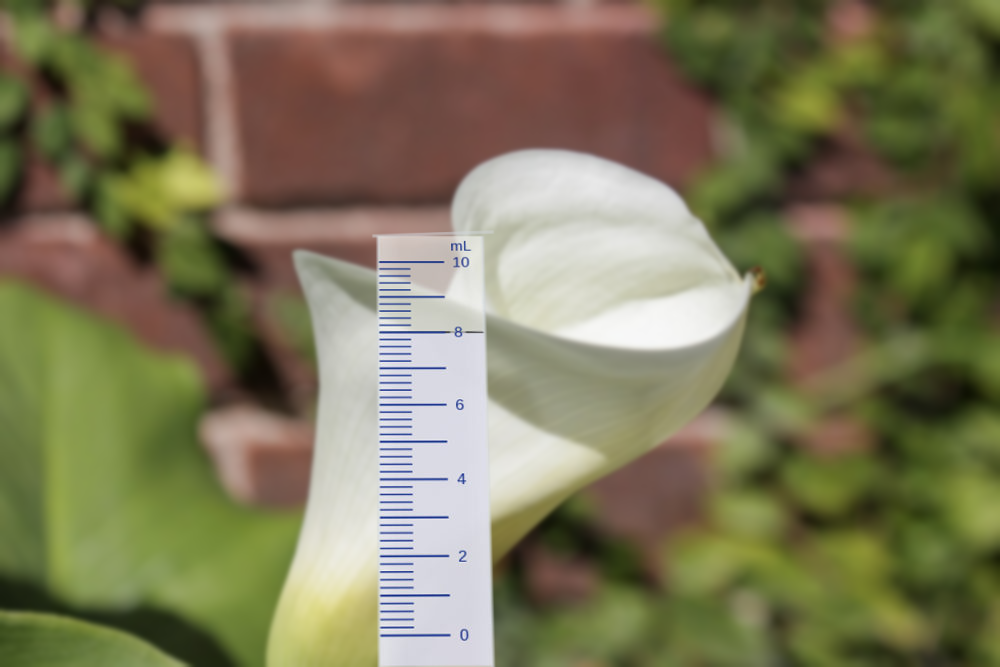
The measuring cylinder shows 8mL
